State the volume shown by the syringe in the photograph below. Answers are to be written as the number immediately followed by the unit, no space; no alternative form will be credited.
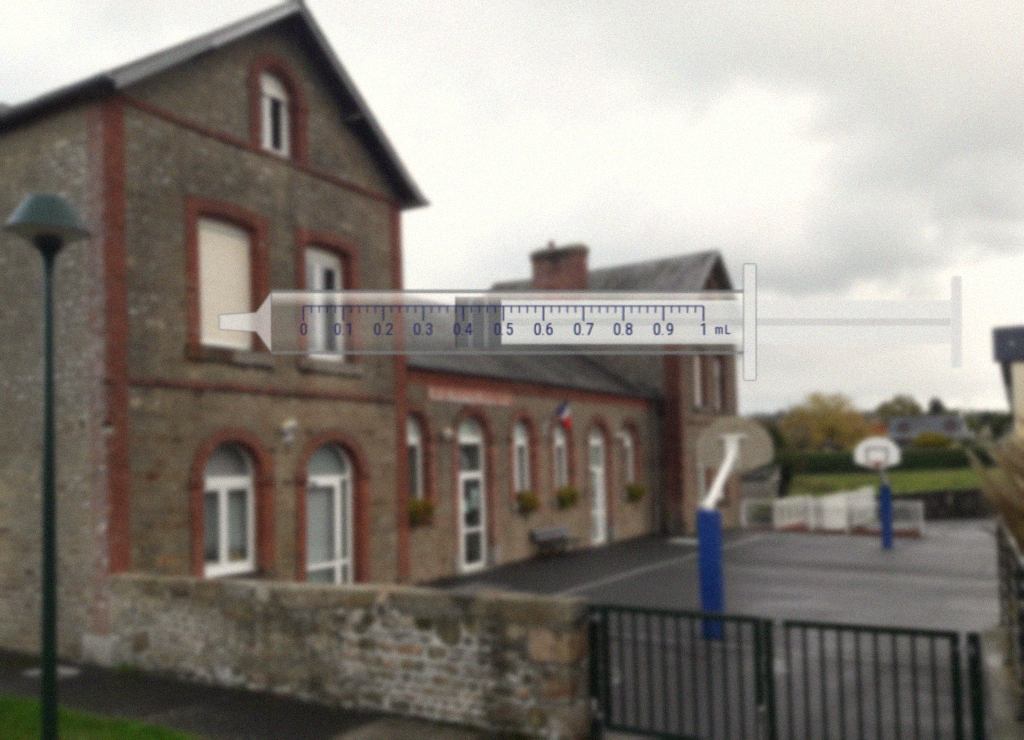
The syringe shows 0.38mL
